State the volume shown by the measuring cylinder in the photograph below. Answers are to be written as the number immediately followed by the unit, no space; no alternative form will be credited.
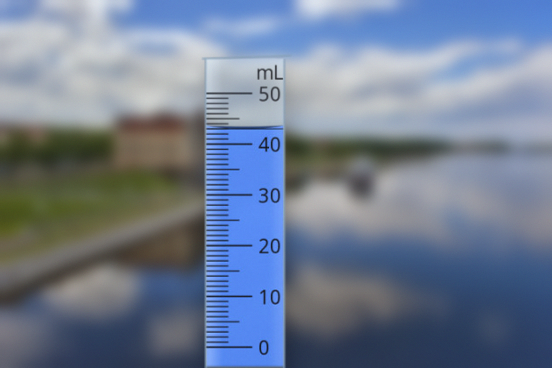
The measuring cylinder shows 43mL
